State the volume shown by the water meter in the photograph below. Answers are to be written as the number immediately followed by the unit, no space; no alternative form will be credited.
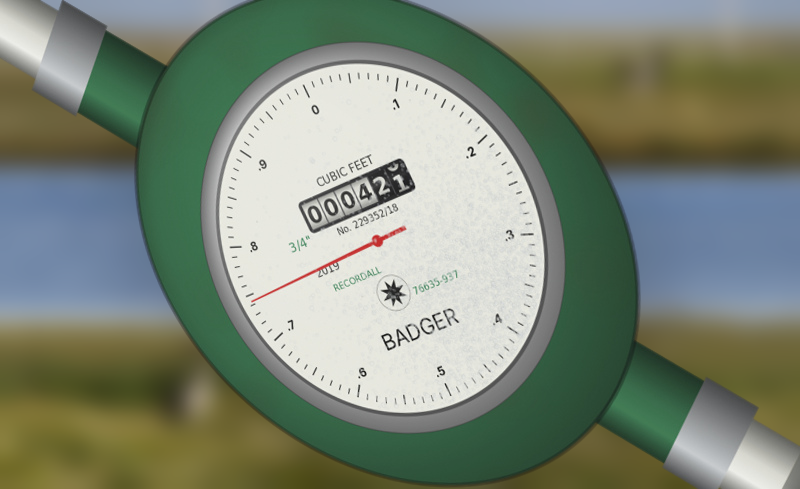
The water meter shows 420.74ft³
